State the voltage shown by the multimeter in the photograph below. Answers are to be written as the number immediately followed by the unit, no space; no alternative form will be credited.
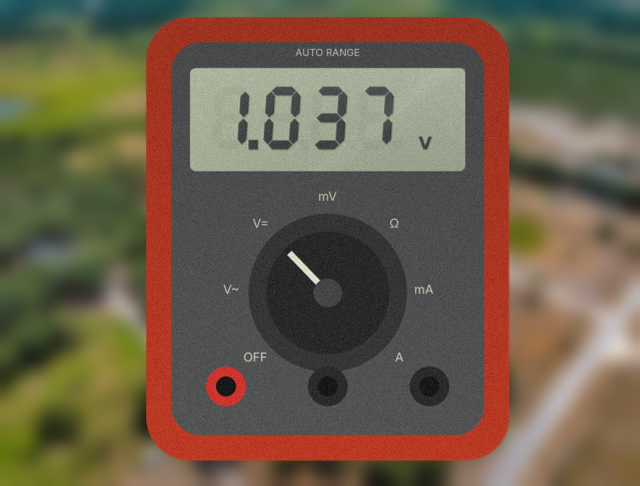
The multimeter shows 1.037V
